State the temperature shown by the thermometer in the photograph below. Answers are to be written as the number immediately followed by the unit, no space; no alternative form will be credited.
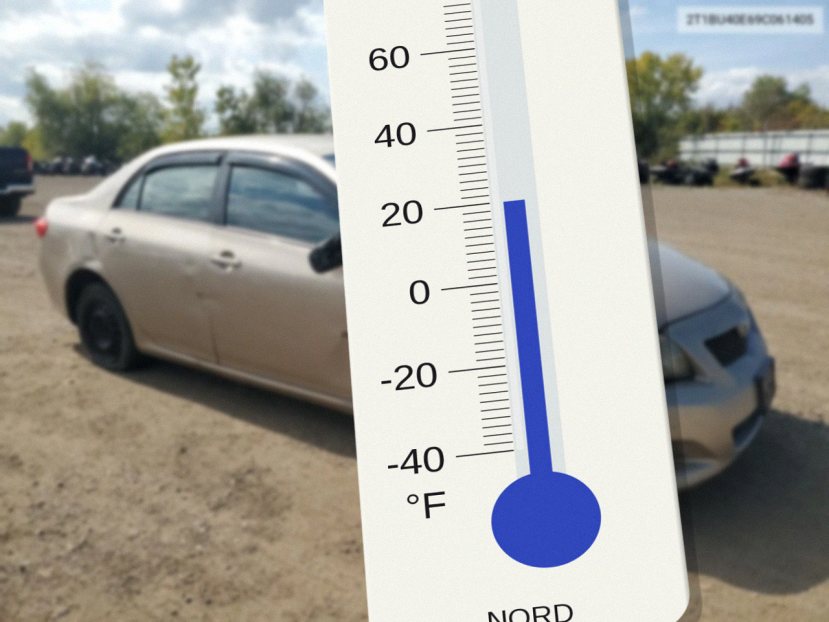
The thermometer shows 20°F
